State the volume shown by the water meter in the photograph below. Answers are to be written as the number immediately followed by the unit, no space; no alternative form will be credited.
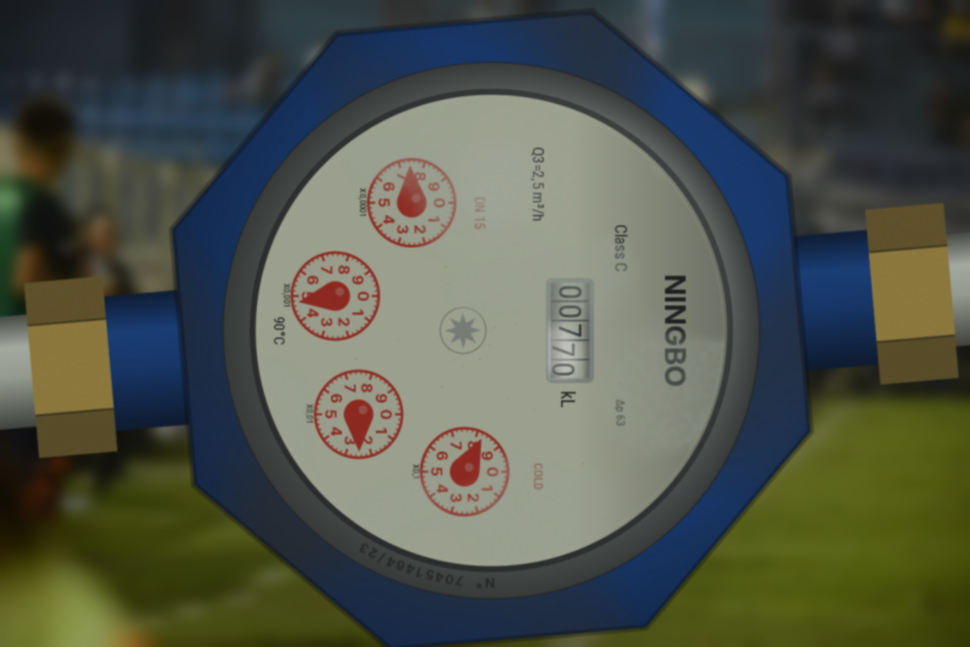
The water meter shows 769.8247kL
